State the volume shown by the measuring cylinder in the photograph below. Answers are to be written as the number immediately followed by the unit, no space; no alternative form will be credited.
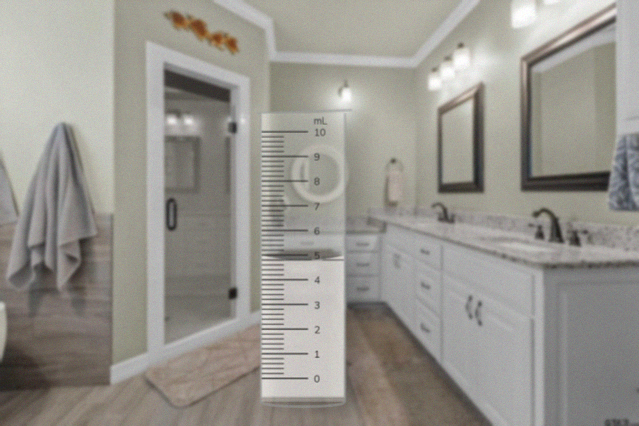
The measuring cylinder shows 4.8mL
